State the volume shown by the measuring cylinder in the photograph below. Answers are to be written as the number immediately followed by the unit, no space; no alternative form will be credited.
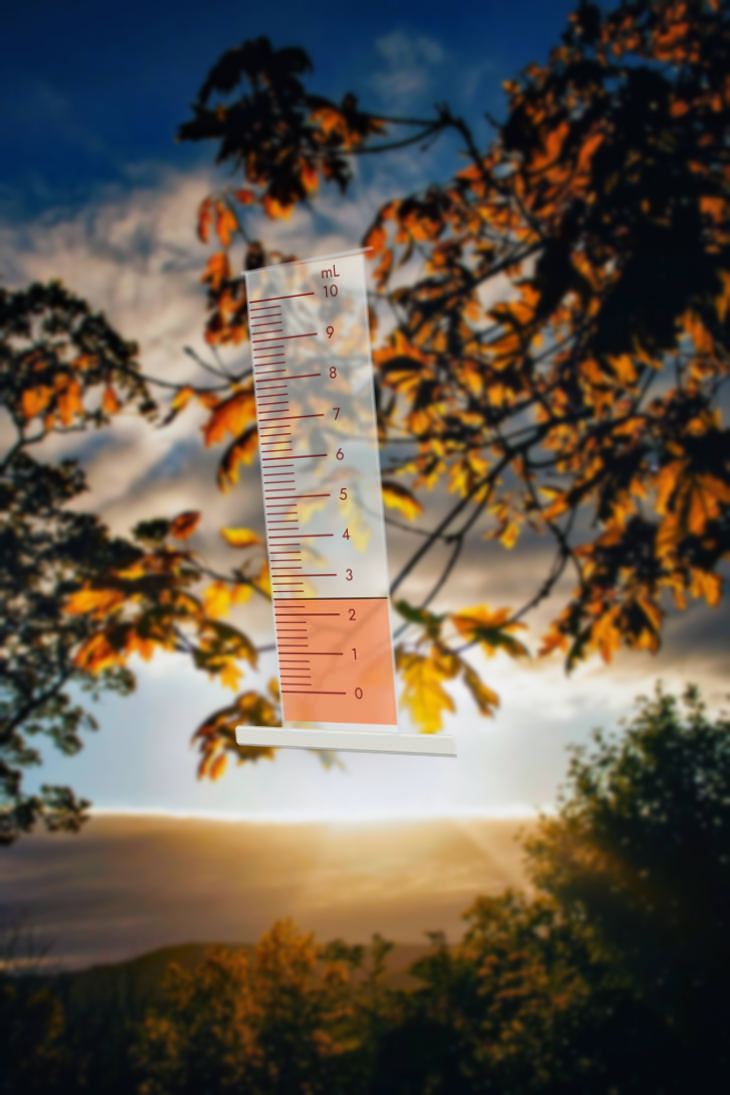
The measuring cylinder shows 2.4mL
